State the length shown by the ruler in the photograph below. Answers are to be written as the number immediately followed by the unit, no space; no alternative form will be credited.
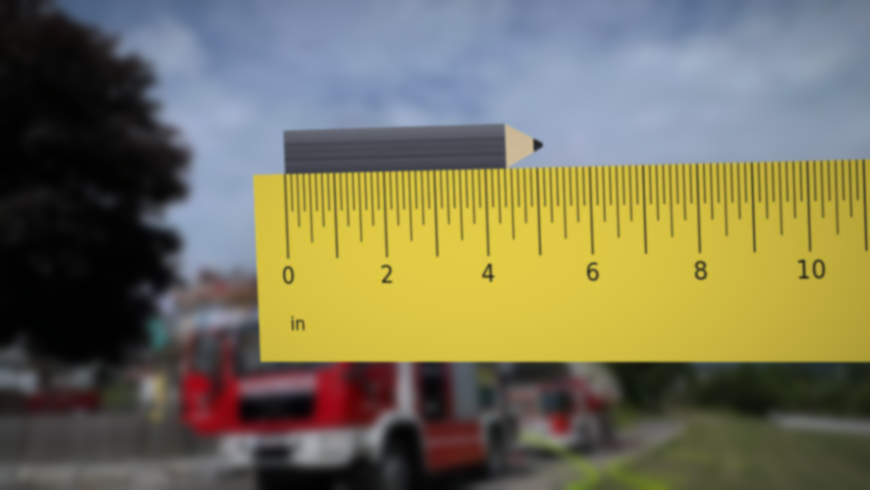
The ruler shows 5.125in
